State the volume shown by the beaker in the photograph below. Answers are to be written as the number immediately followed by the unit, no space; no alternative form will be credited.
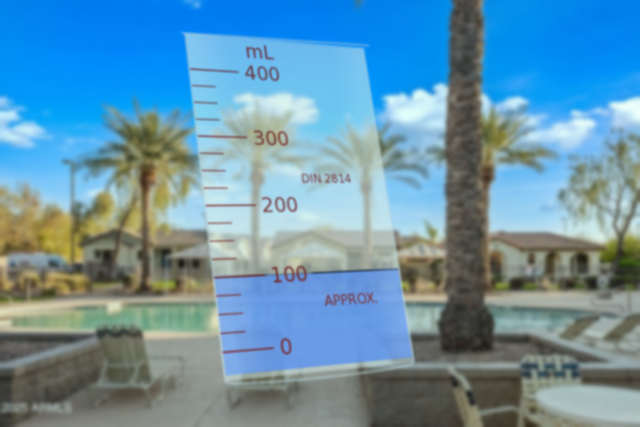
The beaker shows 100mL
